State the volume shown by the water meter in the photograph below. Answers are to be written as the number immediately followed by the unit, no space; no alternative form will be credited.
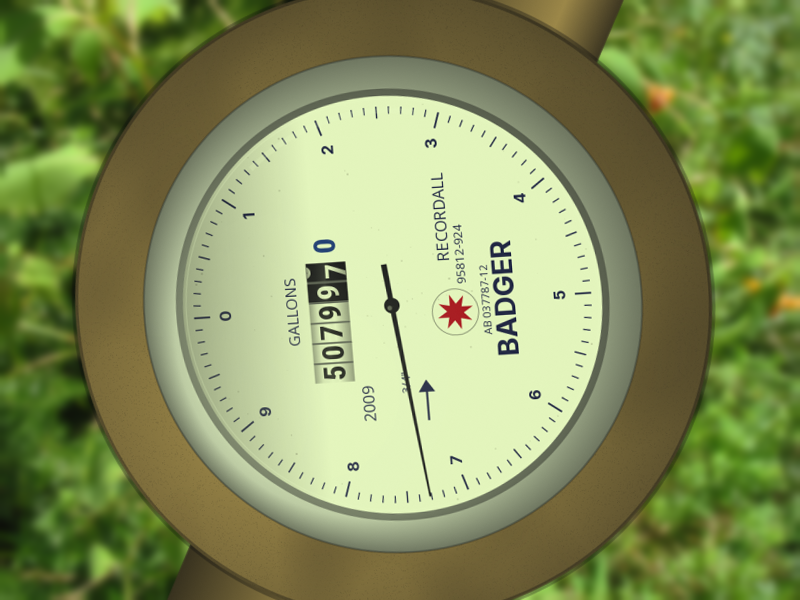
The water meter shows 5079967.3gal
